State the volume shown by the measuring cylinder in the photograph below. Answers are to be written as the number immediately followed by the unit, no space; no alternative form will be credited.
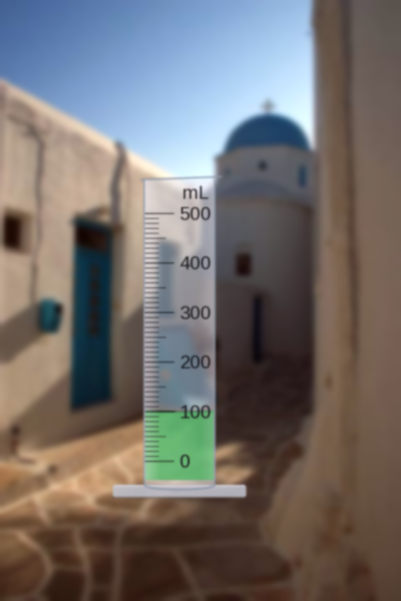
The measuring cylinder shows 100mL
